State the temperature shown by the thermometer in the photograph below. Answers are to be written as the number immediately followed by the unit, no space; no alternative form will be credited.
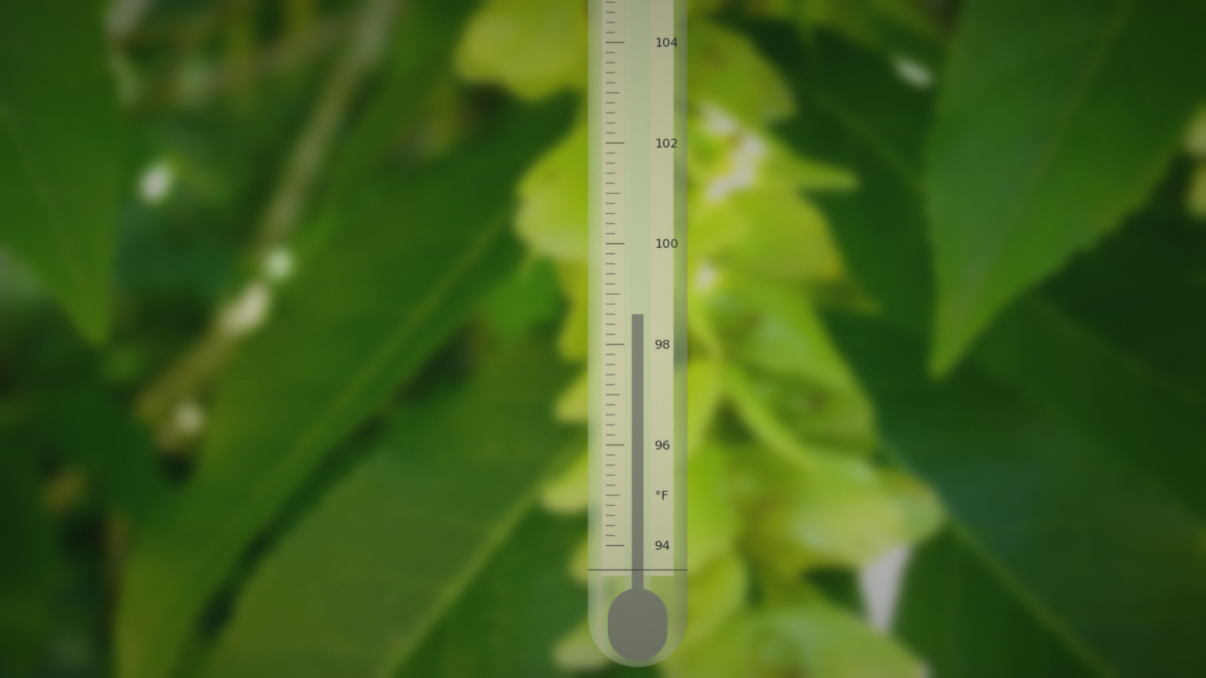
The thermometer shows 98.6°F
